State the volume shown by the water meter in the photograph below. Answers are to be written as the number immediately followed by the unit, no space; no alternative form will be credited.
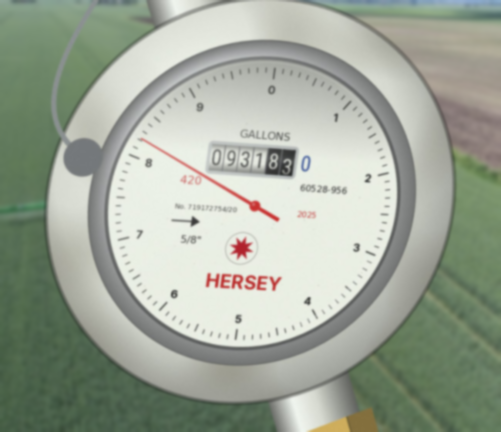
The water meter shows 931828.2gal
